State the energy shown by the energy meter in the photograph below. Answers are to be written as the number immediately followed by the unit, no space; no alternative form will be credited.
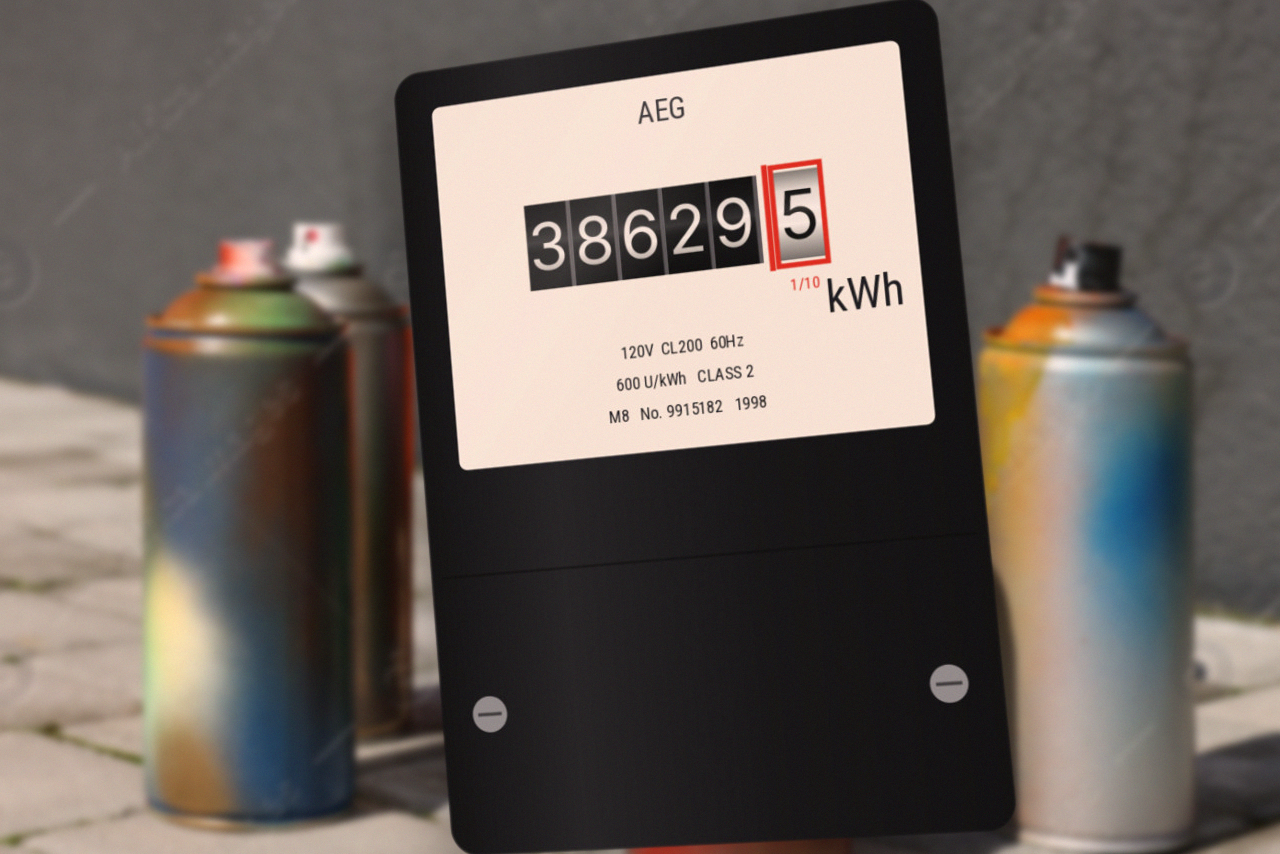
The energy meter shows 38629.5kWh
